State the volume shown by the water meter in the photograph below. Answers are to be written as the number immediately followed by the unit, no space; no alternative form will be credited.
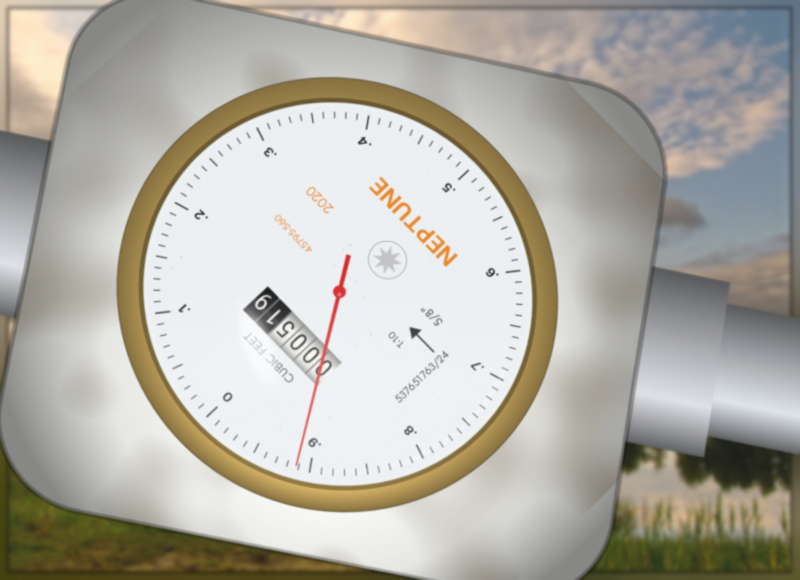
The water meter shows 518.91ft³
